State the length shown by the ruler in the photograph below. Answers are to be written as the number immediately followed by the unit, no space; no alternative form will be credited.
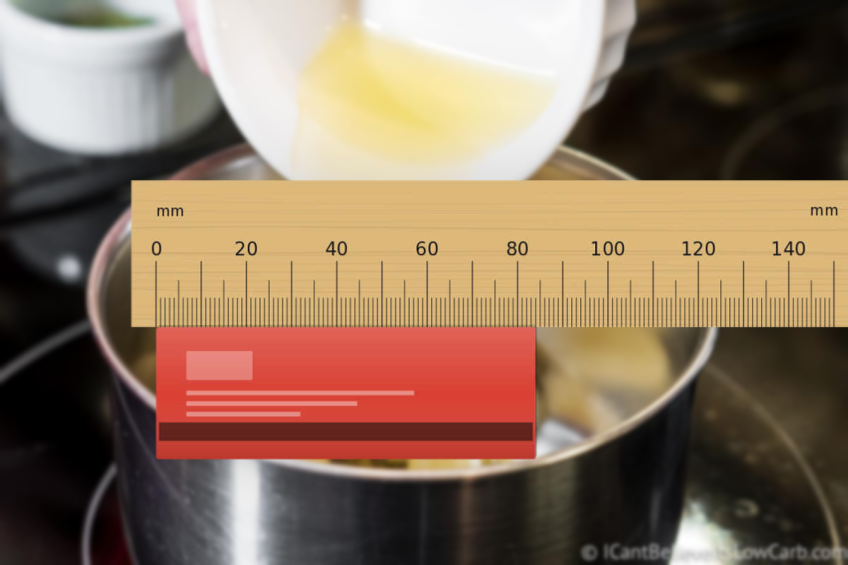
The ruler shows 84mm
